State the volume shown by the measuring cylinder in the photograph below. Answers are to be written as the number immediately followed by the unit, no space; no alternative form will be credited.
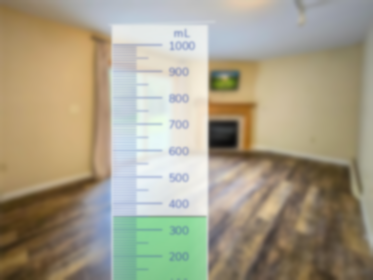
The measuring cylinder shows 350mL
